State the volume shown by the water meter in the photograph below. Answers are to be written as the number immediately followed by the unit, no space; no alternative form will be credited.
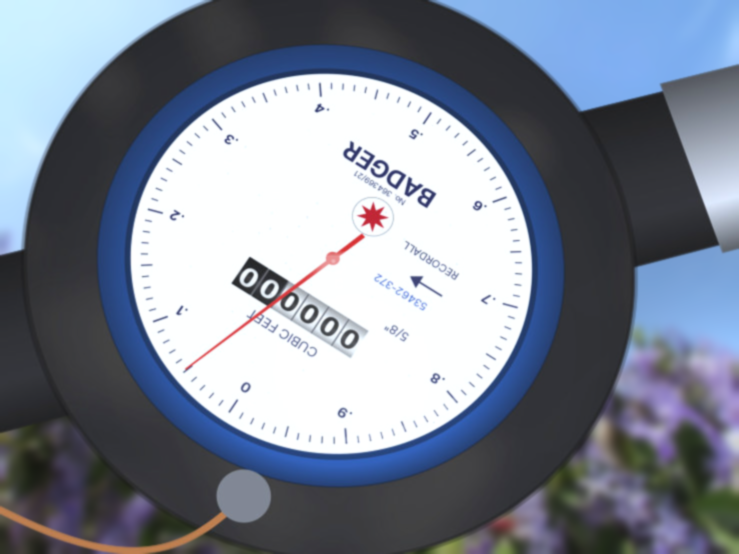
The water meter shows 0.05ft³
